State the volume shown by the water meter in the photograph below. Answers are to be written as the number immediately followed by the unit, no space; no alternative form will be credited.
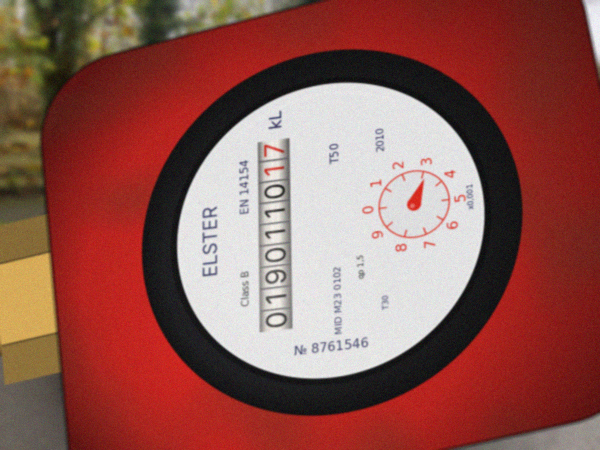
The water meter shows 190110.173kL
